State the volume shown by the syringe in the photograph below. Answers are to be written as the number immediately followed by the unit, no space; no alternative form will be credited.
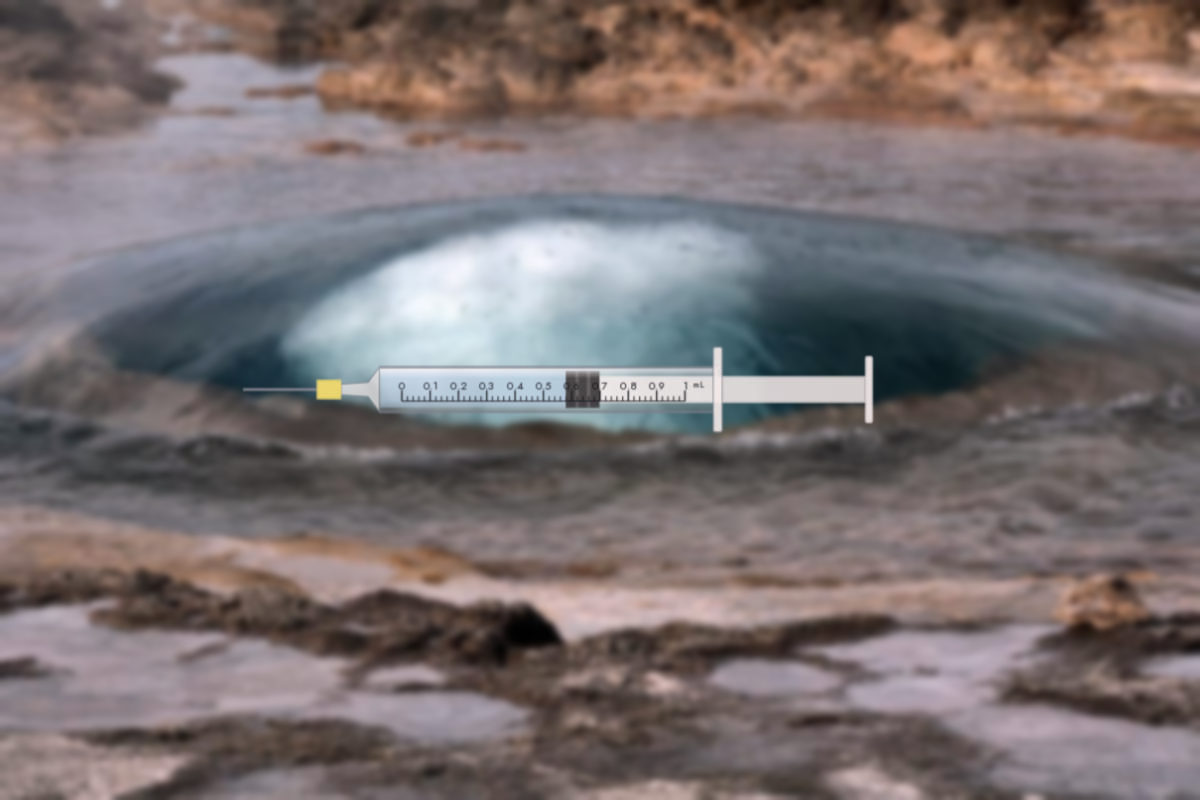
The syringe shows 0.58mL
